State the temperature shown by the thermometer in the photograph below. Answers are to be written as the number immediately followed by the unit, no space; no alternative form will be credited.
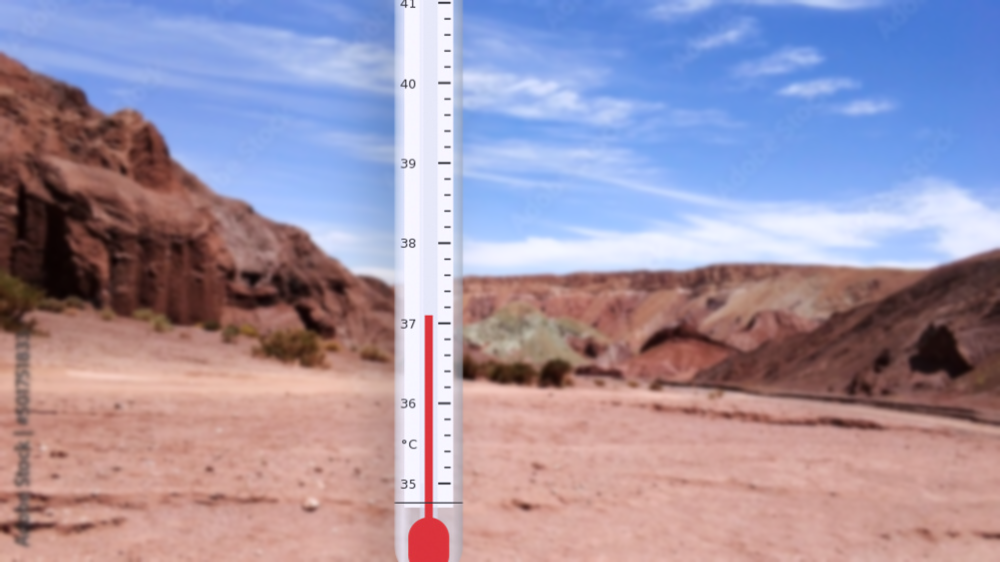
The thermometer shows 37.1°C
